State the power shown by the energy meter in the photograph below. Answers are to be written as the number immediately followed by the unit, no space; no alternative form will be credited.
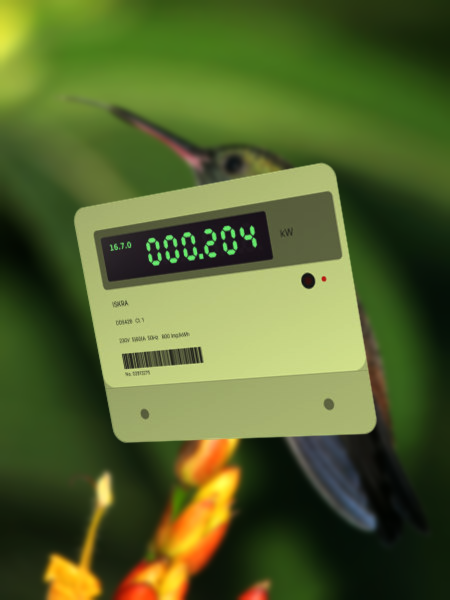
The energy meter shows 0.204kW
